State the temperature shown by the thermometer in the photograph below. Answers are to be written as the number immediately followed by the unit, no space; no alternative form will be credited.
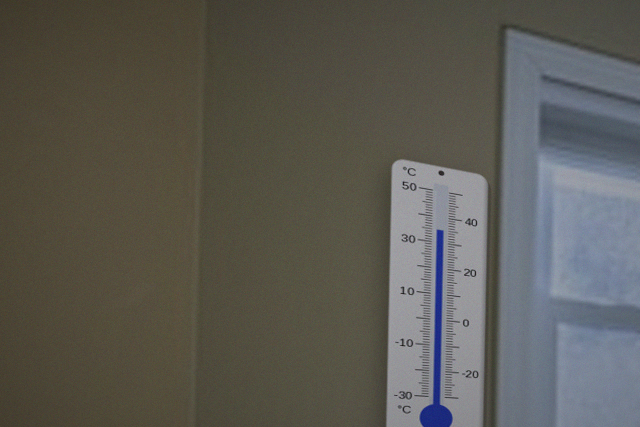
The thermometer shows 35°C
